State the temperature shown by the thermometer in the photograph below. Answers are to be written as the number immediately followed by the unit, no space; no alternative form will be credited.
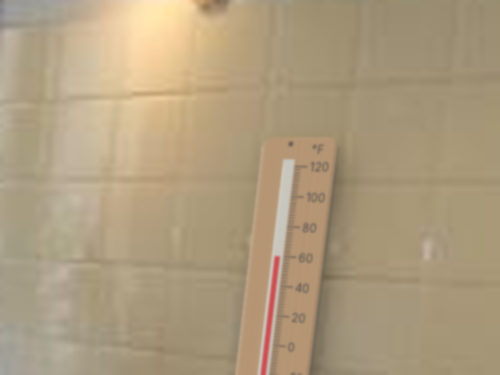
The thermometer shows 60°F
